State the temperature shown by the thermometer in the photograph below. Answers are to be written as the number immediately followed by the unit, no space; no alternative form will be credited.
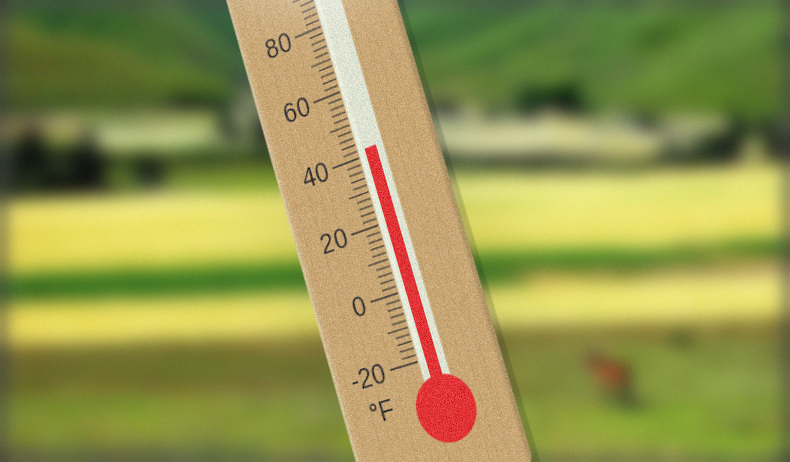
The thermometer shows 42°F
